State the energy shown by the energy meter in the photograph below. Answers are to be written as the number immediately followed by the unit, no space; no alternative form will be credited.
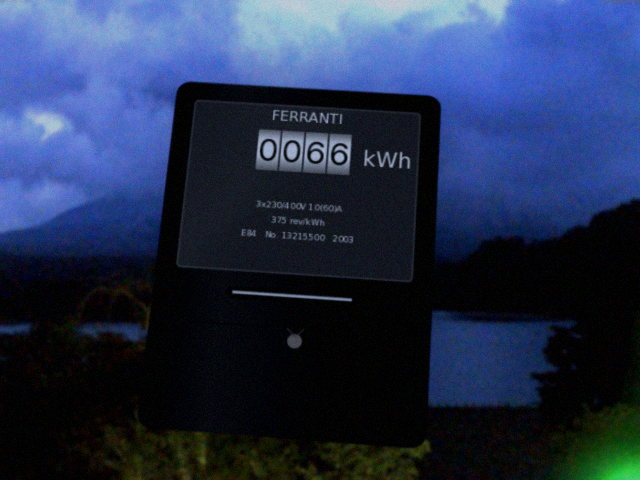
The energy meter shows 66kWh
